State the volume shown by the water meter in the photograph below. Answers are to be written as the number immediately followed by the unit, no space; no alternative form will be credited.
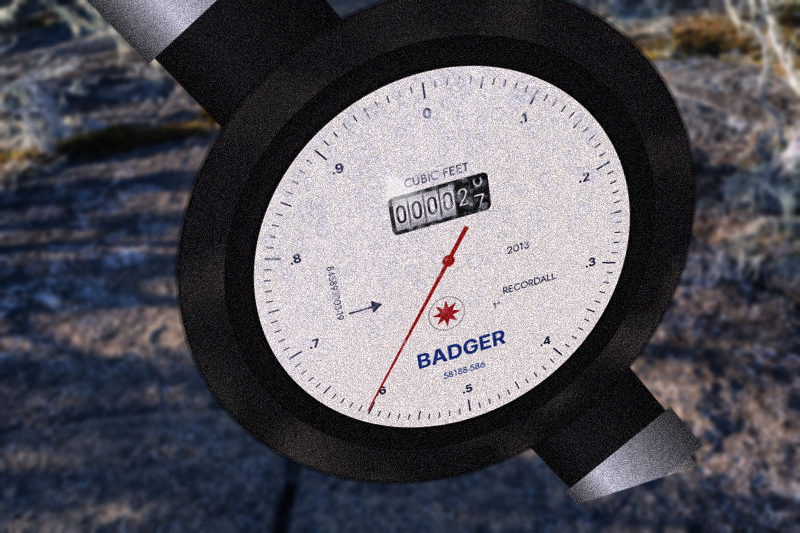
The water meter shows 26.60ft³
